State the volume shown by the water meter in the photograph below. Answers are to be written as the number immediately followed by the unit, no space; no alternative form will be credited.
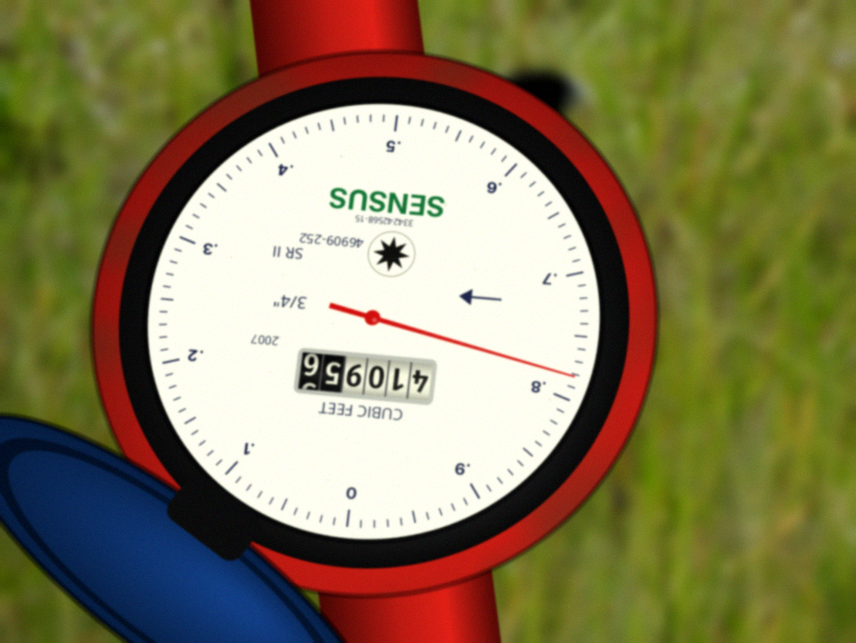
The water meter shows 410955.78ft³
